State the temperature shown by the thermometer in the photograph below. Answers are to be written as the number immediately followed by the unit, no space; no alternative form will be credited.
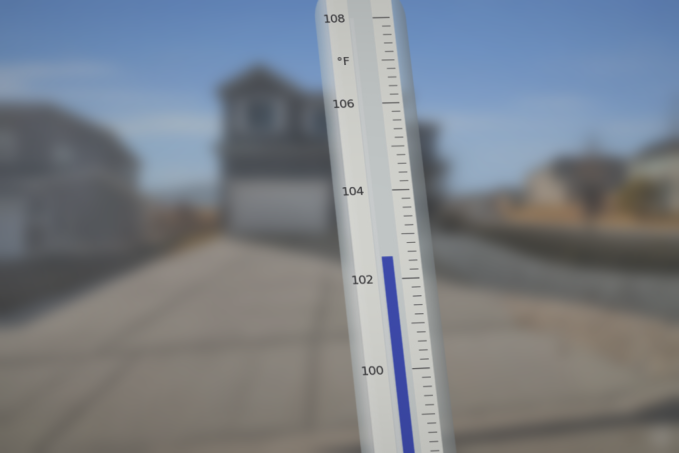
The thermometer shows 102.5°F
